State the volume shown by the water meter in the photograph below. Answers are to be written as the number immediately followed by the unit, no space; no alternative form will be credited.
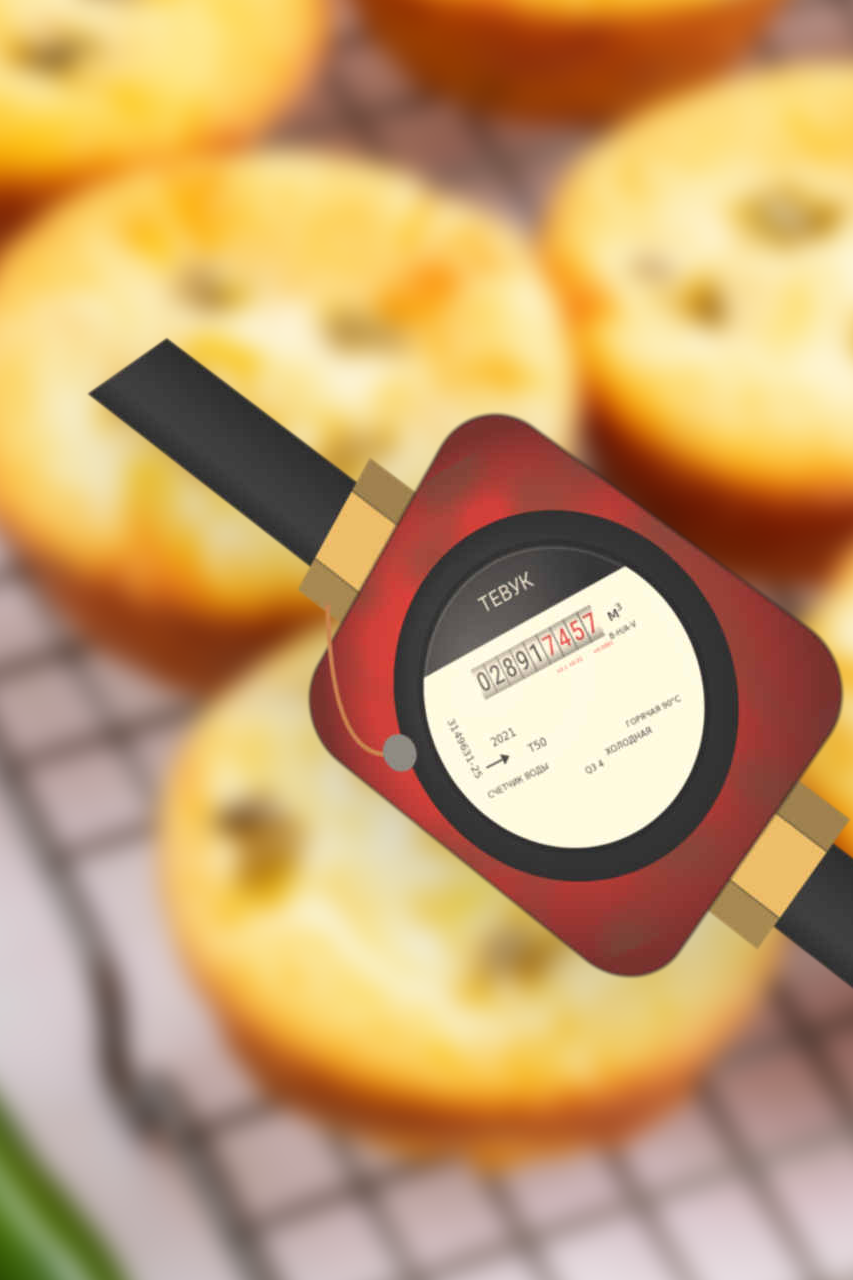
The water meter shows 2891.7457m³
